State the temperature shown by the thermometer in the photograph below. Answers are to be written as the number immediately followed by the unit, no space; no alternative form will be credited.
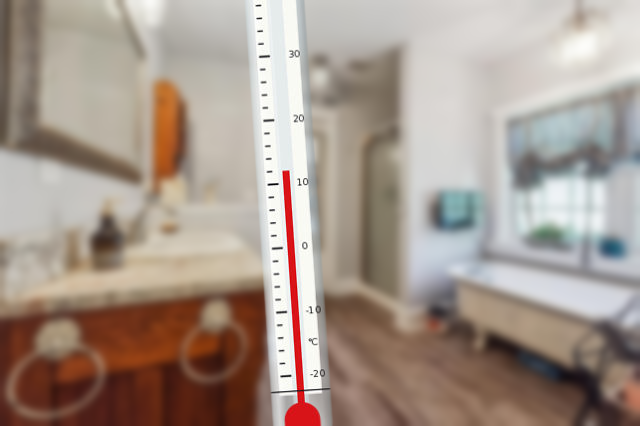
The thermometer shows 12°C
